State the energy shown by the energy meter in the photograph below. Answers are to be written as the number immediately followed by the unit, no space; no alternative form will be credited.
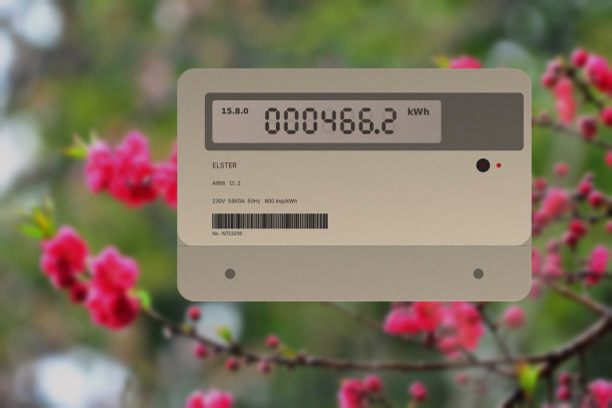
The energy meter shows 466.2kWh
